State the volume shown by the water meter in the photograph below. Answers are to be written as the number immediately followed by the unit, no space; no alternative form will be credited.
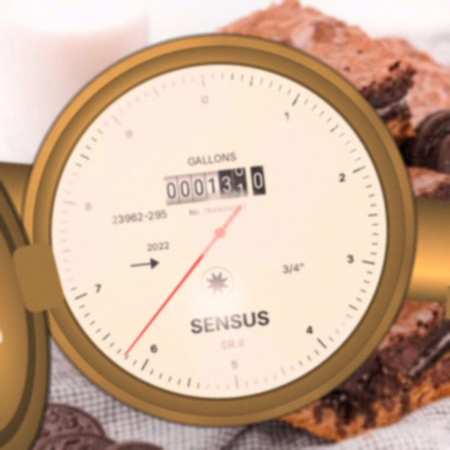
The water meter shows 1306.2gal
